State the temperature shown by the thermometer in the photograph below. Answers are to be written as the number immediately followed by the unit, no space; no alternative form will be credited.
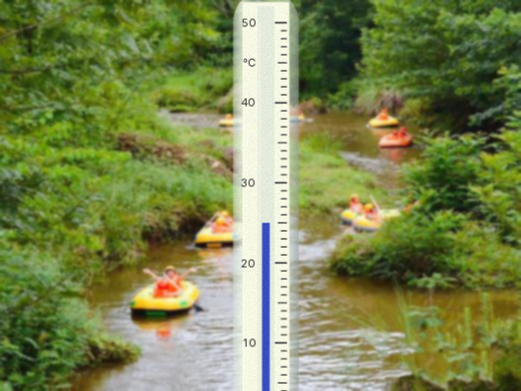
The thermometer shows 25°C
